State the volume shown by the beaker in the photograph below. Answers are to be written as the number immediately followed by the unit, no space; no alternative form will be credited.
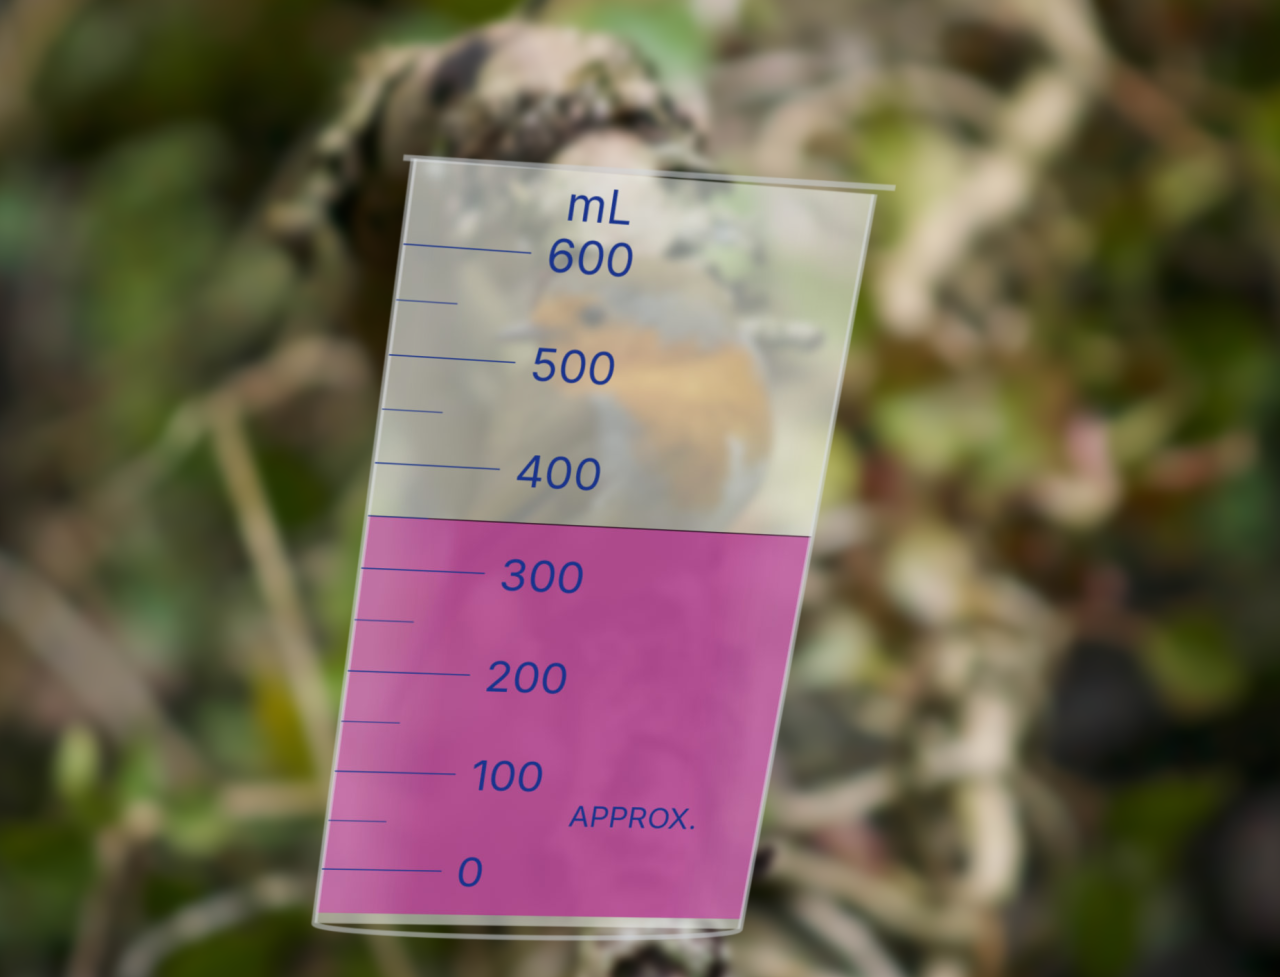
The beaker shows 350mL
